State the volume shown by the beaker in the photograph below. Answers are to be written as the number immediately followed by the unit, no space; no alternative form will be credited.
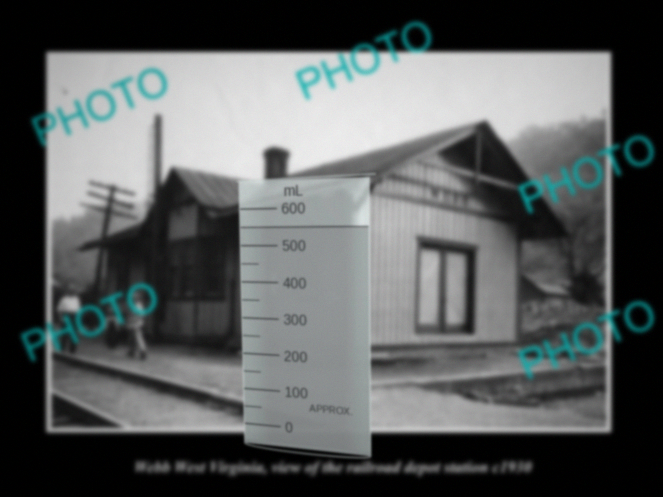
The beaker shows 550mL
